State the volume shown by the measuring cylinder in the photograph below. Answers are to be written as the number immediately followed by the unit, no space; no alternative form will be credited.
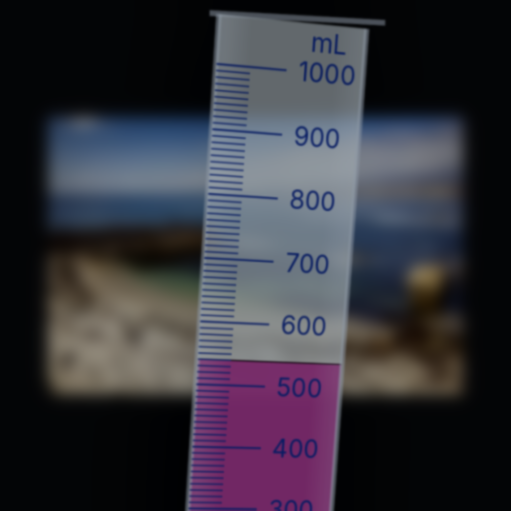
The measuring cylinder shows 540mL
